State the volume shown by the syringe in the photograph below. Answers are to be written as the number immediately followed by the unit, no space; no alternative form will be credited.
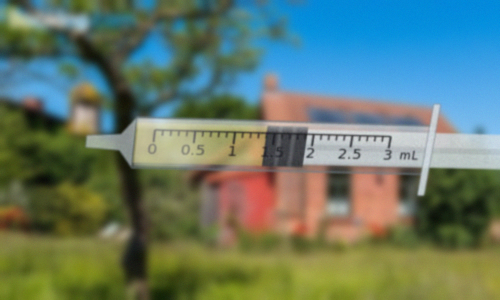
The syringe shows 1.4mL
